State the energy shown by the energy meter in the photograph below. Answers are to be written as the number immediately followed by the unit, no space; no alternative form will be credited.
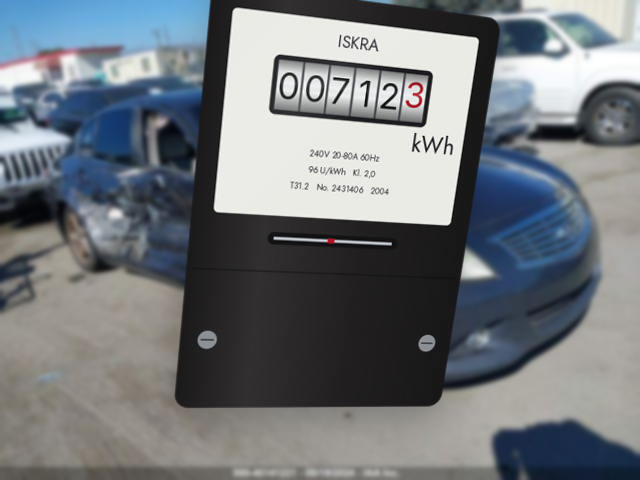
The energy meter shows 712.3kWh
